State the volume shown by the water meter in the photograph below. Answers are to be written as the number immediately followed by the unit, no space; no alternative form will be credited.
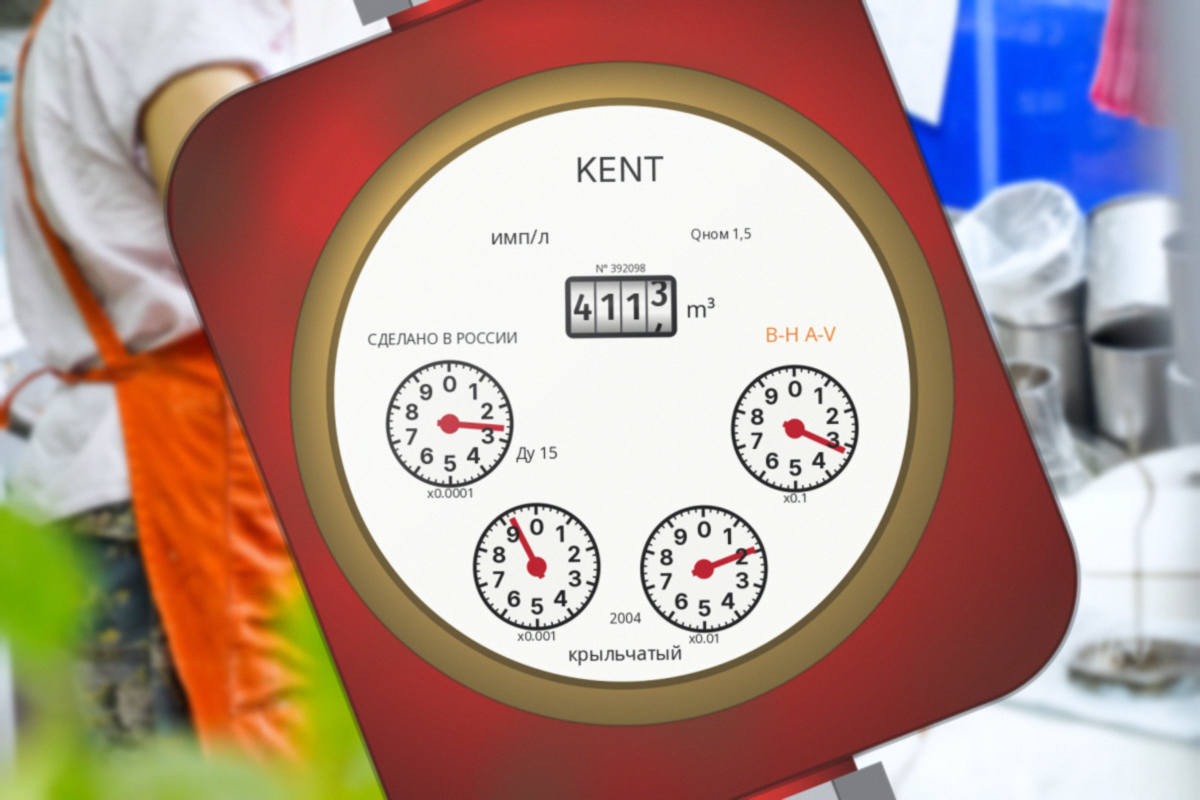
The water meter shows 4113.3192m³
